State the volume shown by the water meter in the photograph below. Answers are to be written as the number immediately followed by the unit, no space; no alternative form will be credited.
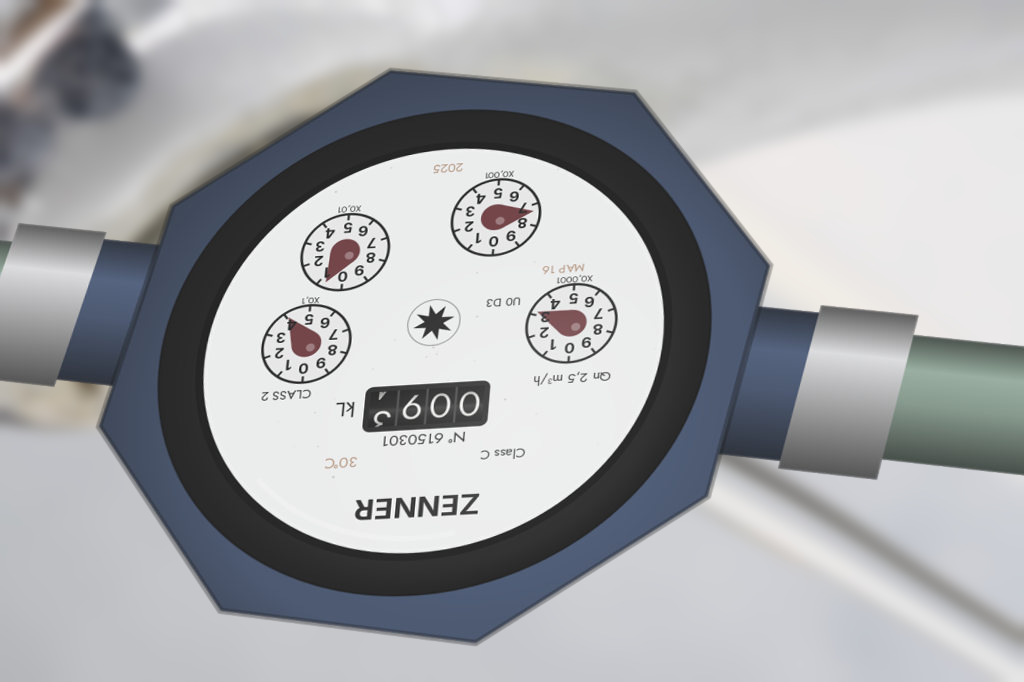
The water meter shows 93.4073kL
